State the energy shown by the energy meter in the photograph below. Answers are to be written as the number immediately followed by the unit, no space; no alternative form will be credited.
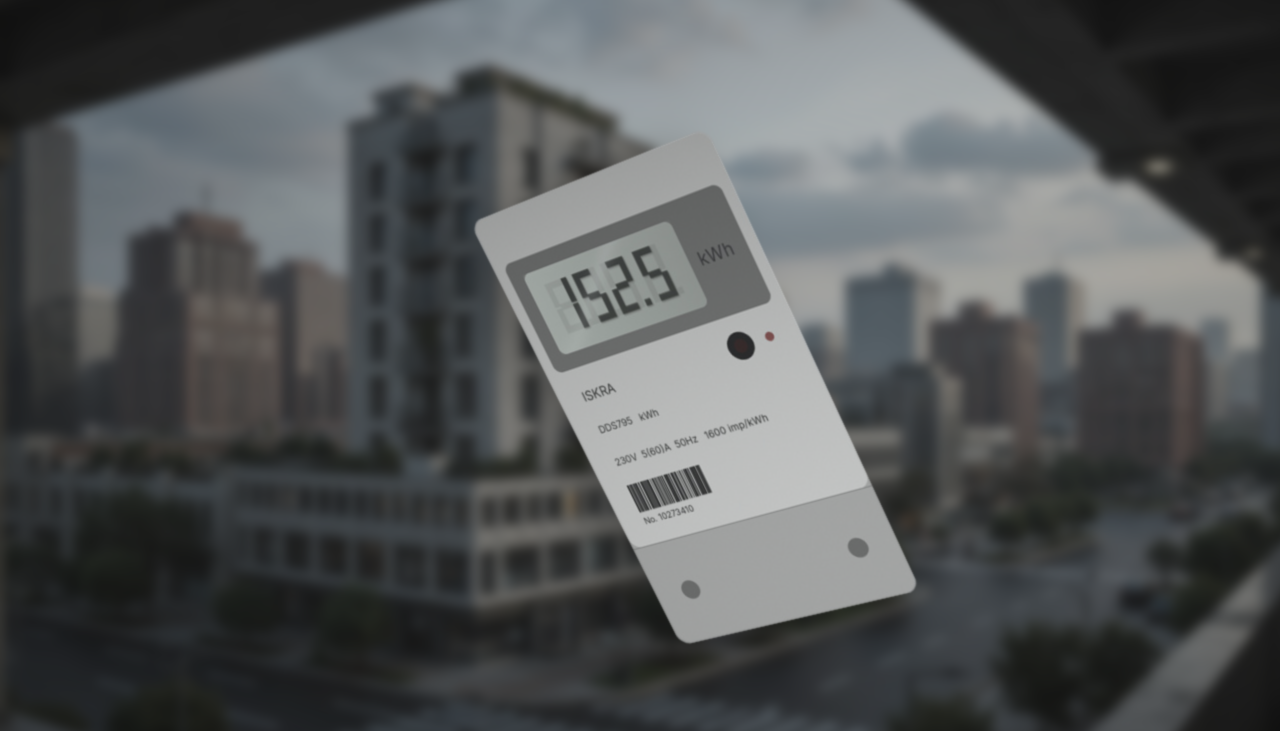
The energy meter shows 152.5kWh
